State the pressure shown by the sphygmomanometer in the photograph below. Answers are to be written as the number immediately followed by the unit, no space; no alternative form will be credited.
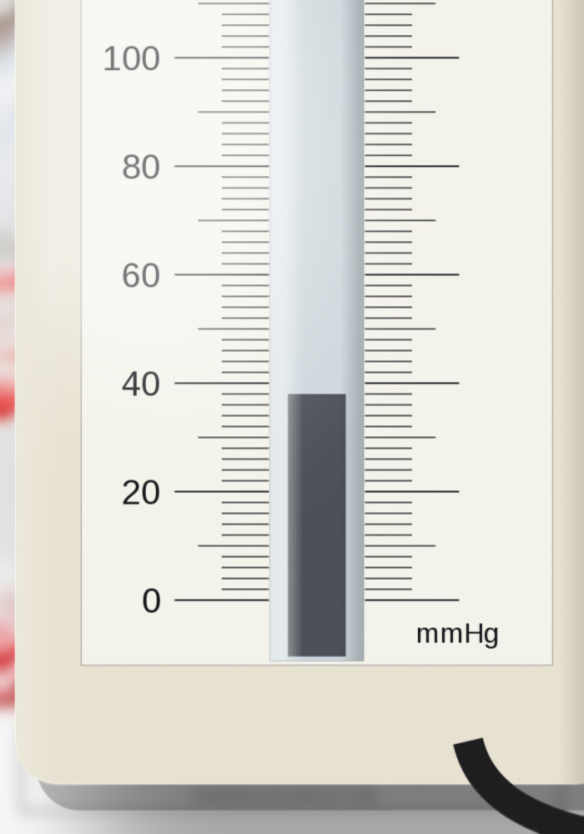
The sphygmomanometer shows 38mmHg
